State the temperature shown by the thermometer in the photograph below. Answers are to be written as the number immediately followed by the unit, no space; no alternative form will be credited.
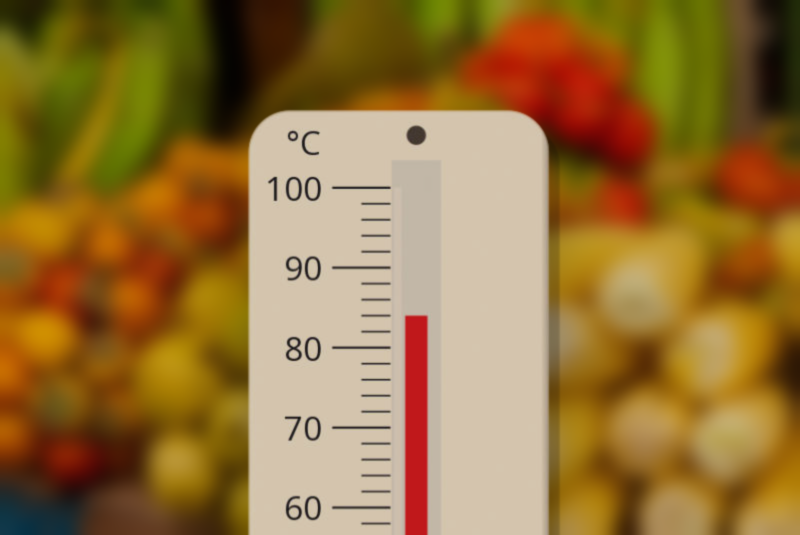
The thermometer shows 84°C
